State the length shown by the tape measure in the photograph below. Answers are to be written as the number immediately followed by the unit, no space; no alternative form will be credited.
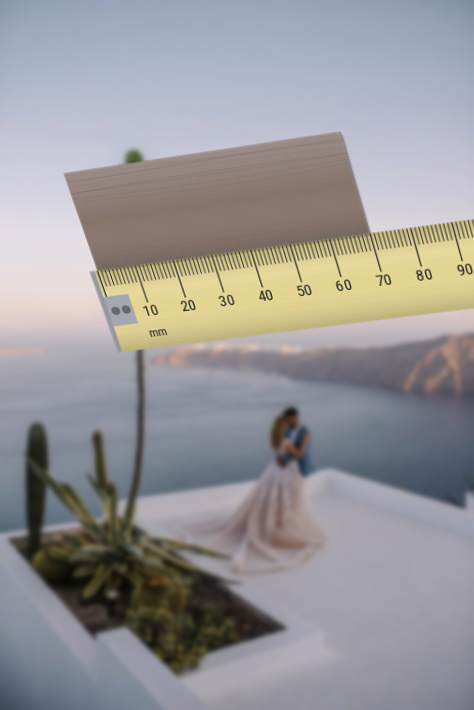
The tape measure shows 70mm
